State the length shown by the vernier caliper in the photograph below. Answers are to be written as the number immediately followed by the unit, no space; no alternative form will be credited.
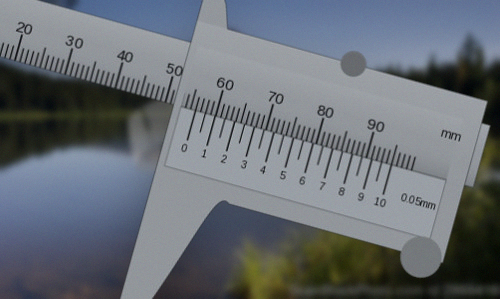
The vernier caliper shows 56.0mm
